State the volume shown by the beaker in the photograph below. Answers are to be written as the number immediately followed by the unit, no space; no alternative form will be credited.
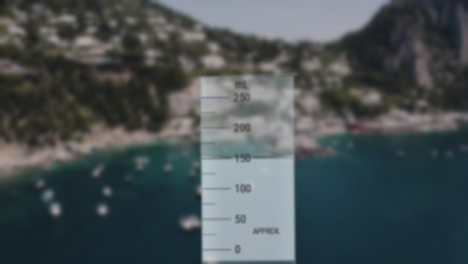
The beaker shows 150mL
